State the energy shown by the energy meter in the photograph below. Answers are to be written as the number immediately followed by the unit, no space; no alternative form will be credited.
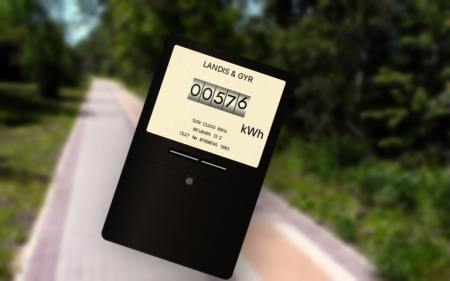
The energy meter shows 576kWh
